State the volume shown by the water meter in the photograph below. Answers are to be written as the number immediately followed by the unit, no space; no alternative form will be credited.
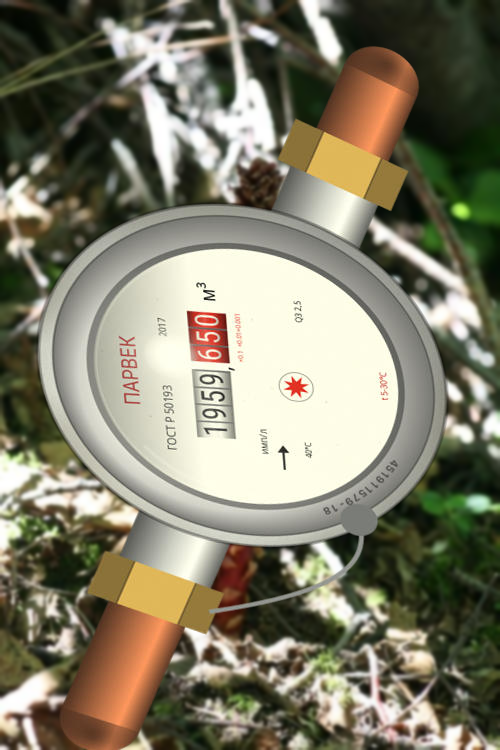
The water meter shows 1959.650m³
